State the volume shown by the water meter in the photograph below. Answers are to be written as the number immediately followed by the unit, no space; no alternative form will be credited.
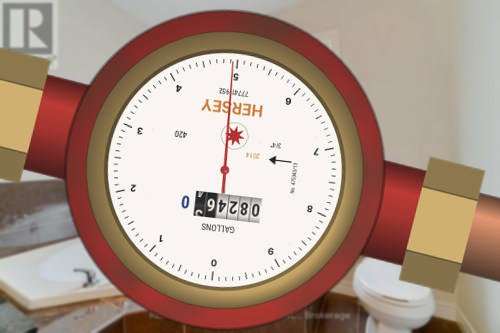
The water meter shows 824634.9gal
